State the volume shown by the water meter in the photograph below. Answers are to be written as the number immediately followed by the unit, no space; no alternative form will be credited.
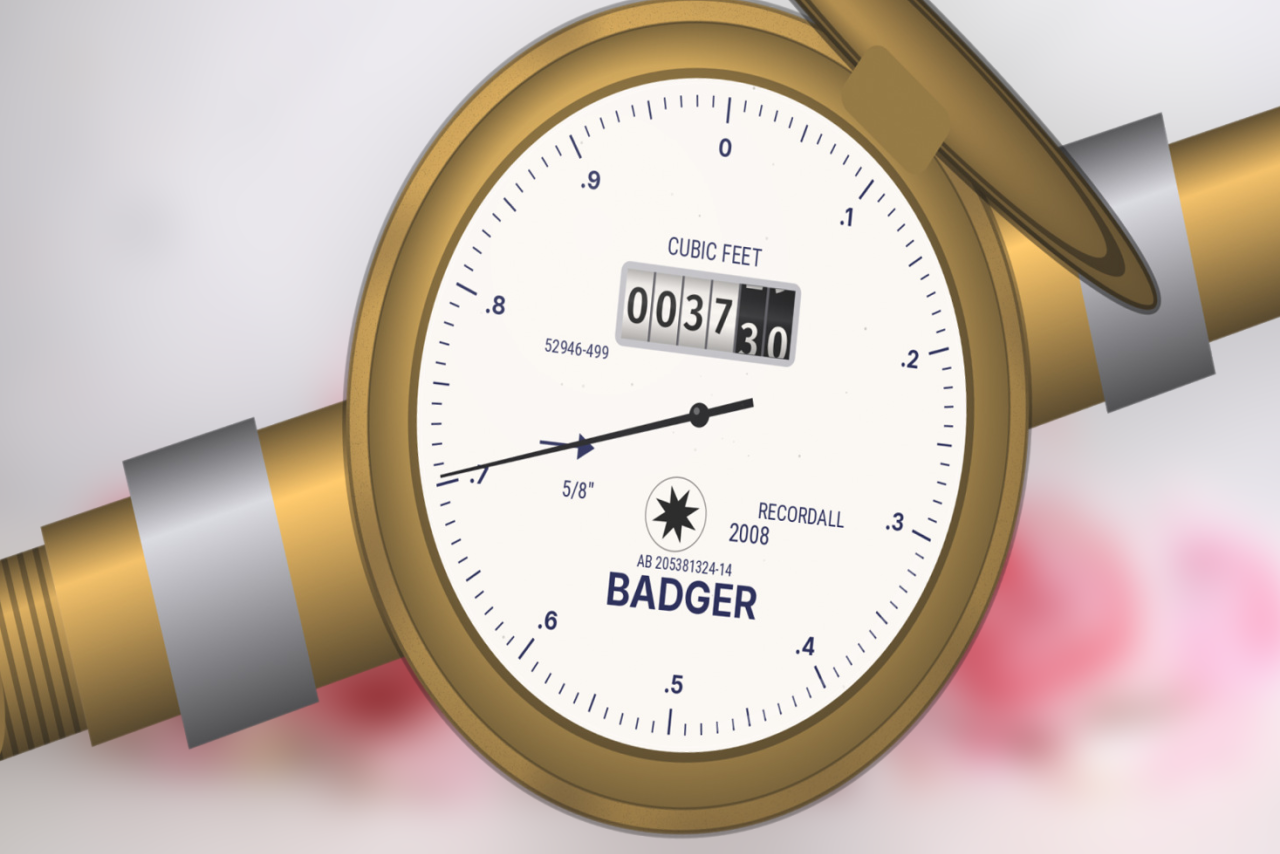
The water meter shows 3729.70ft³
